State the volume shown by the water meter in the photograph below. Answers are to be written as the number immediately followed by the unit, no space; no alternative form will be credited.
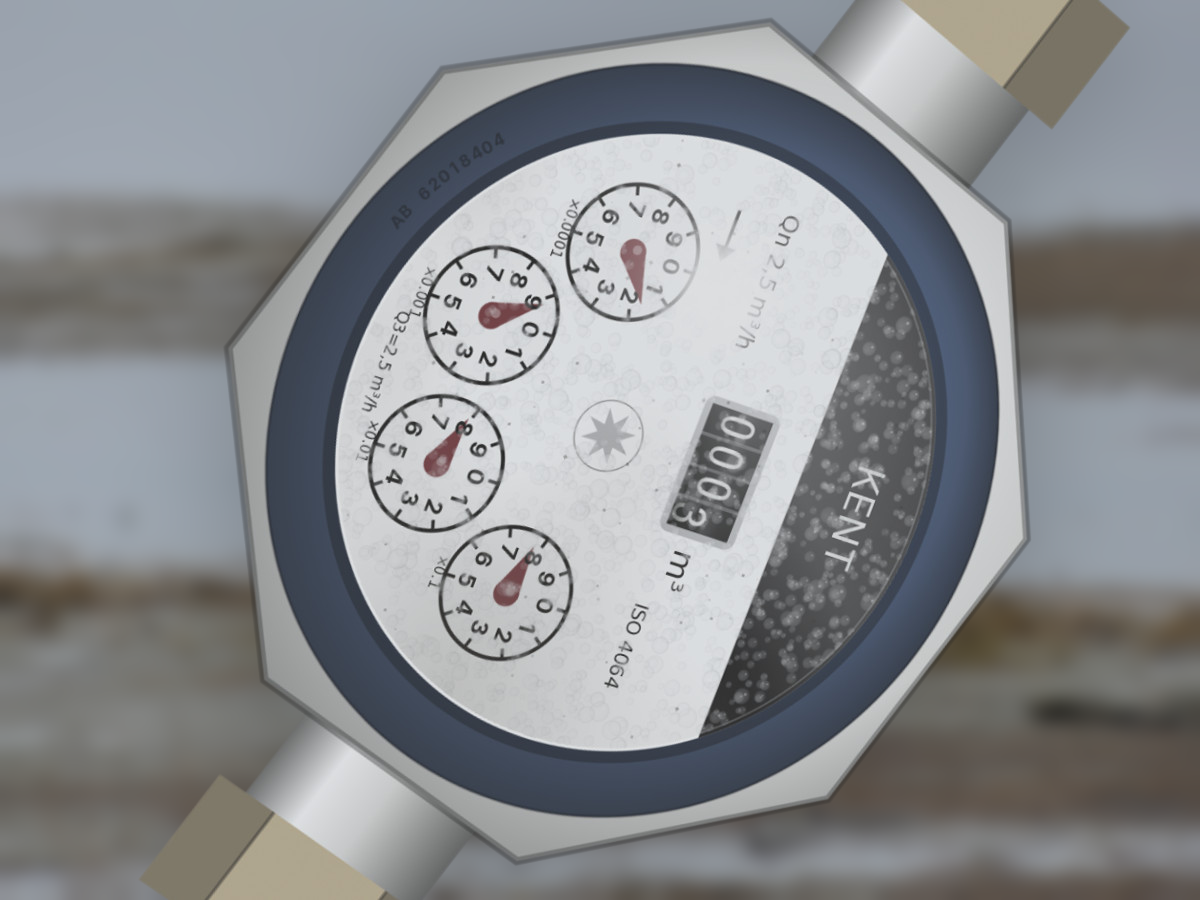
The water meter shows 2.7791m³
